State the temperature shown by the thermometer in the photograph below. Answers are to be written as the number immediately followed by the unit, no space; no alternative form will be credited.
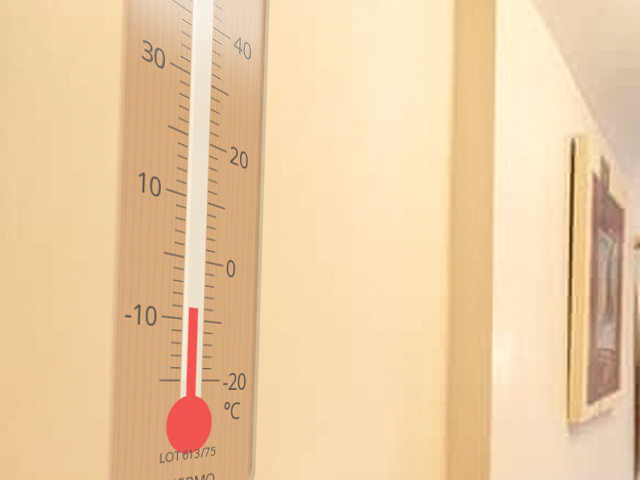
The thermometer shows -8°C
